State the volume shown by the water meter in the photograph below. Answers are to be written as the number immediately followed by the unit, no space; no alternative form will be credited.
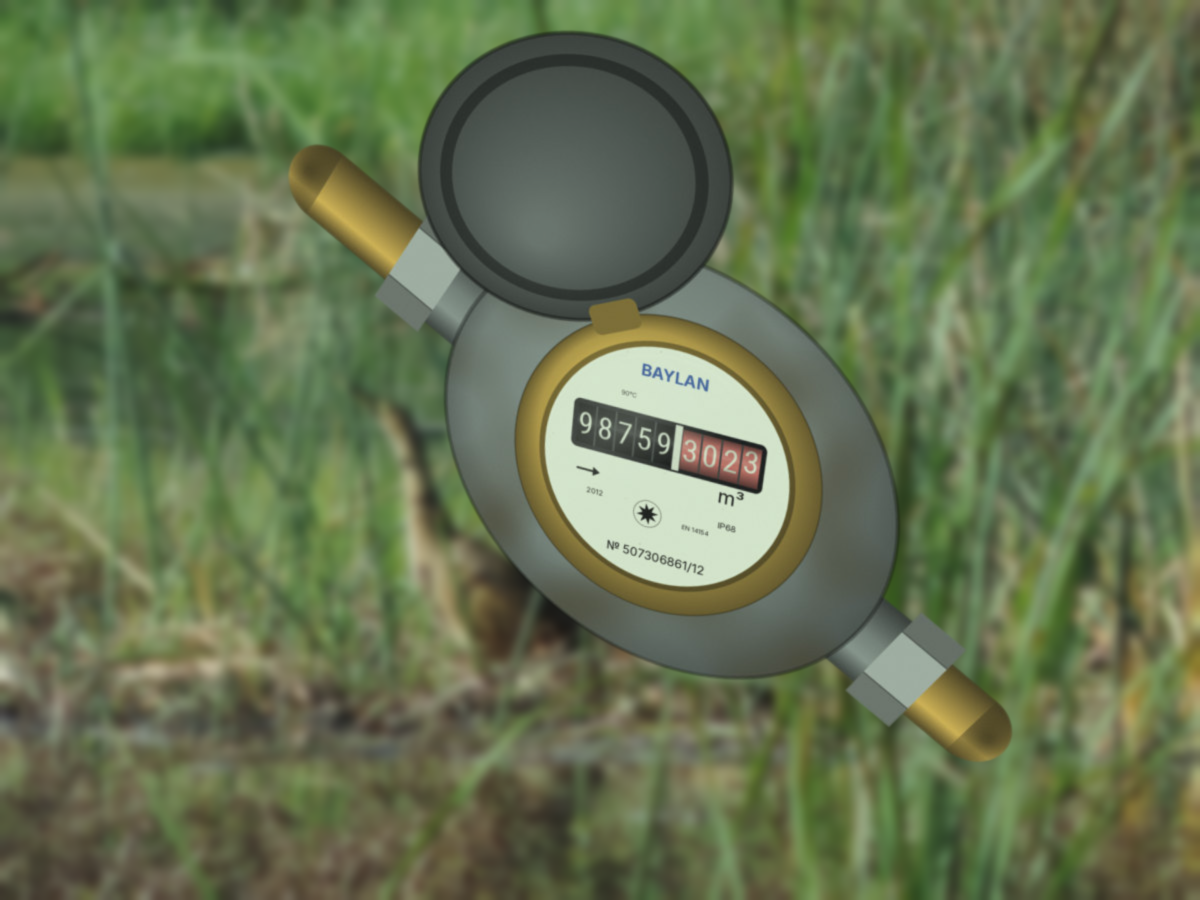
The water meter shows 98759.3023m³
